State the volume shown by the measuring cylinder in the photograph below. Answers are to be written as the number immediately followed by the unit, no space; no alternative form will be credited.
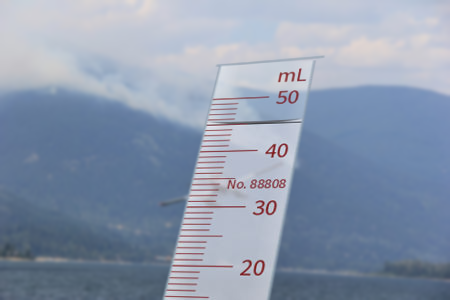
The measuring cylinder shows 45mL
